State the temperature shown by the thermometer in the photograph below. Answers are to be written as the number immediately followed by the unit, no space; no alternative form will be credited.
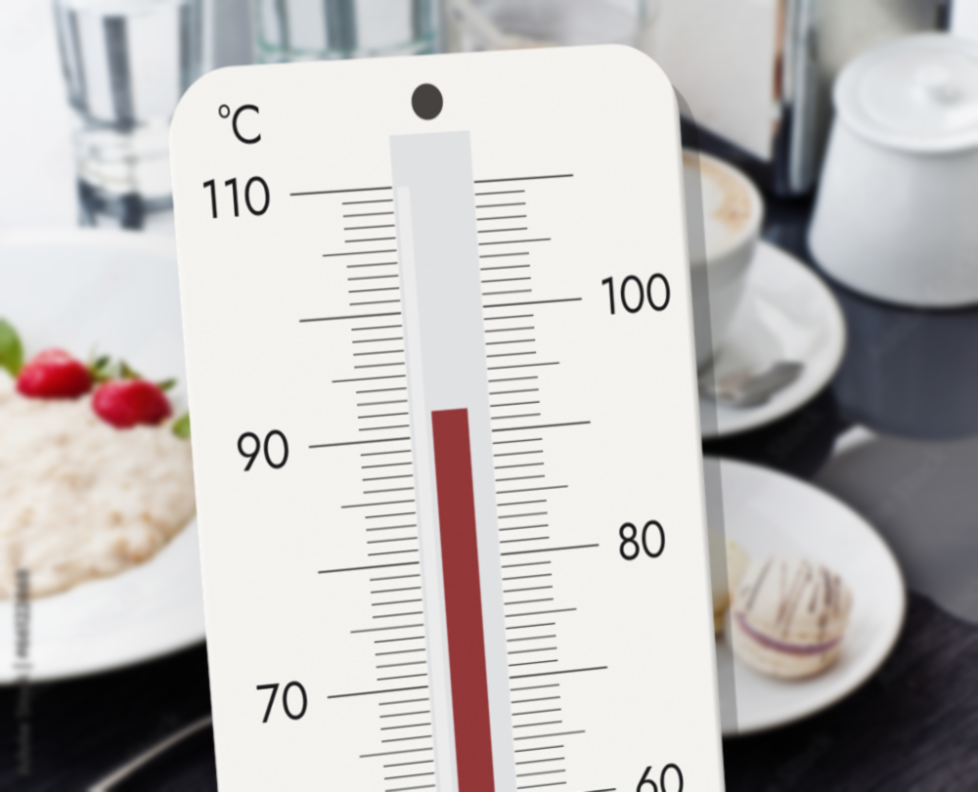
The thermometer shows 92°C
